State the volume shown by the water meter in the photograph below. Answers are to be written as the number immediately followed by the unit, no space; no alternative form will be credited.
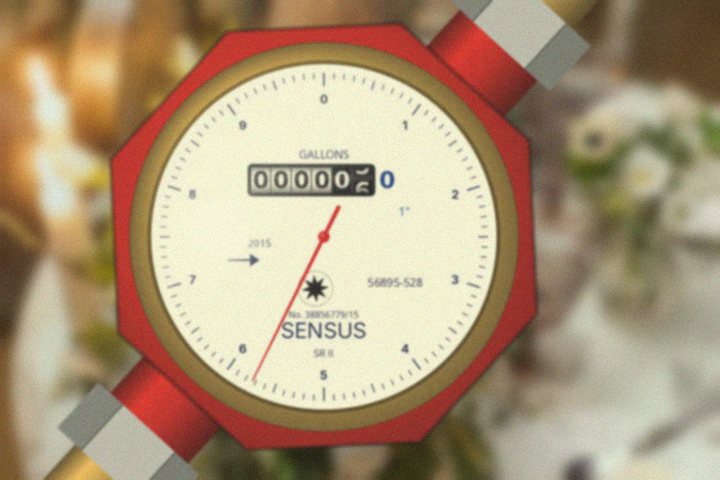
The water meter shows 55.7gal
